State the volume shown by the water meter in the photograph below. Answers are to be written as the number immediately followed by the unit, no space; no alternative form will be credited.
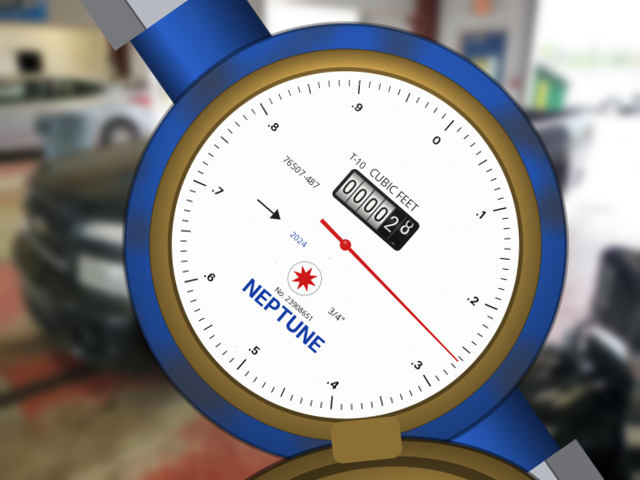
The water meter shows 28.26ft³
